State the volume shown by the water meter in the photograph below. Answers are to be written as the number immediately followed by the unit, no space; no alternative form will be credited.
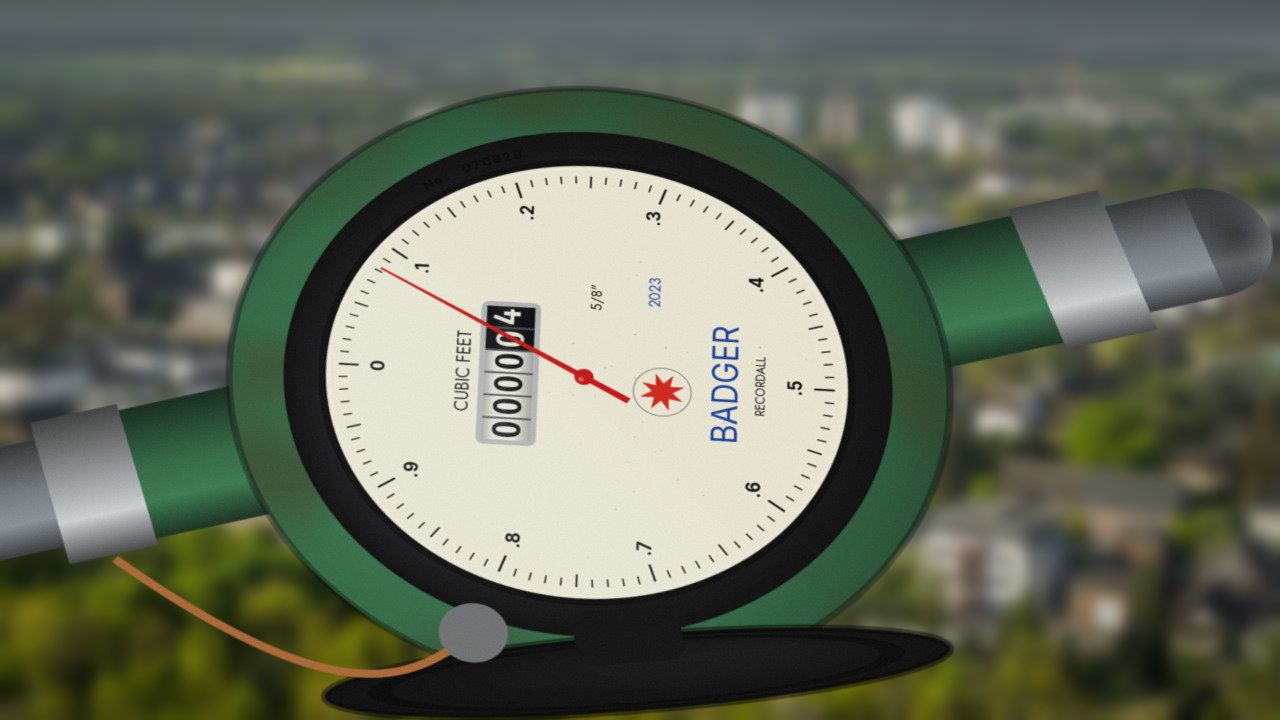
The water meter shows 4.08ft³
